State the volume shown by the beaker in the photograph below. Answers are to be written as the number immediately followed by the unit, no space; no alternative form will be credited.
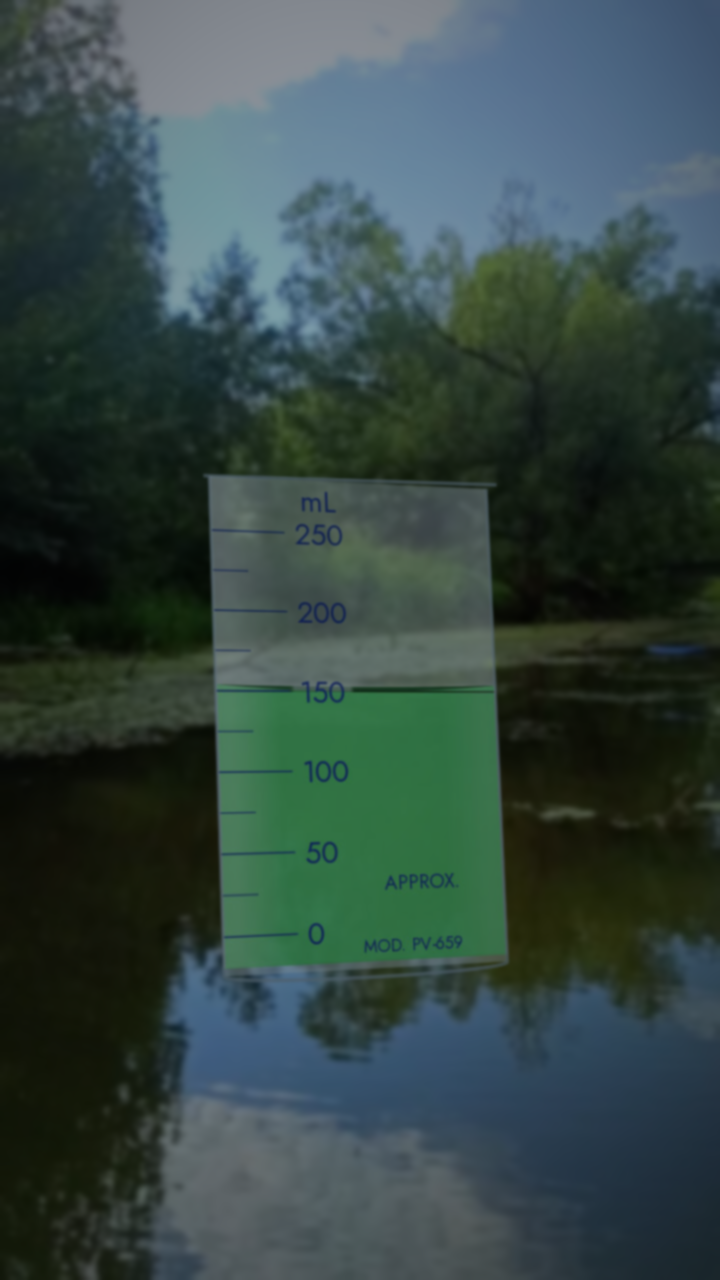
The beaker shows 150mL
